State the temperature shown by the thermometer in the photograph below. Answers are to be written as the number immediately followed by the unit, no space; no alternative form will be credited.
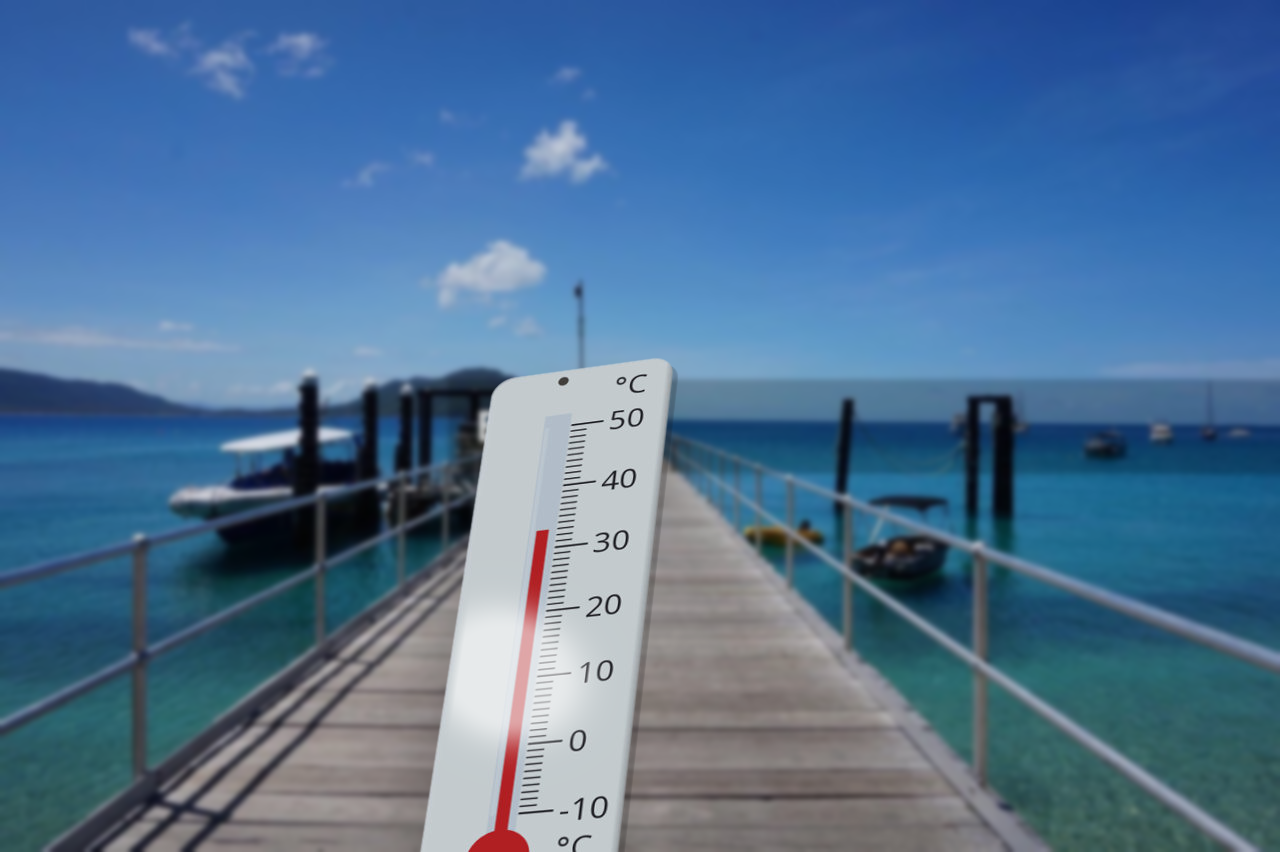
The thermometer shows 33°C
